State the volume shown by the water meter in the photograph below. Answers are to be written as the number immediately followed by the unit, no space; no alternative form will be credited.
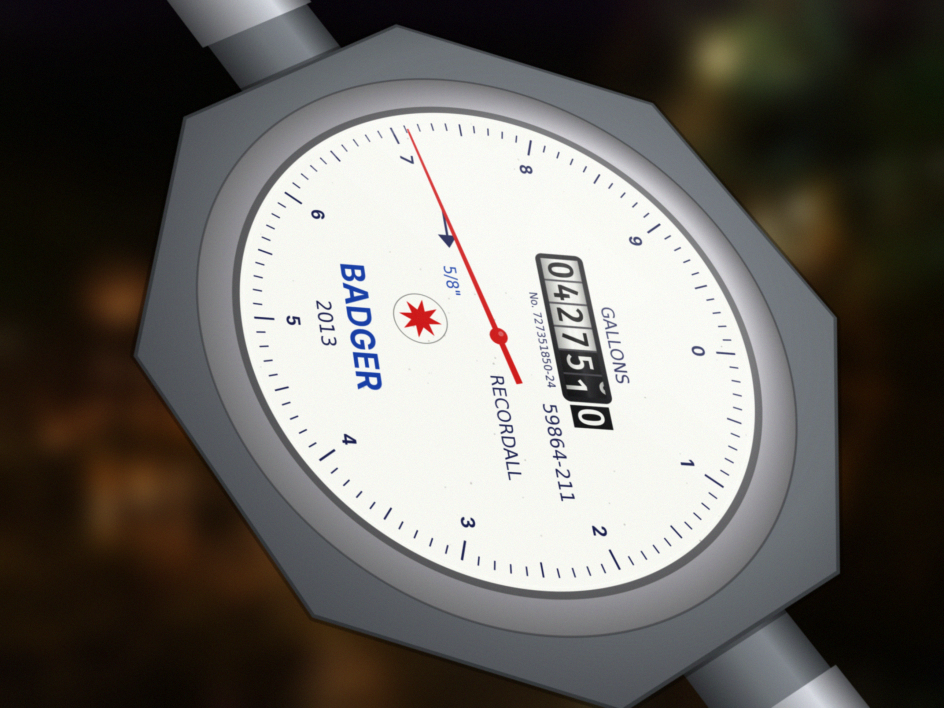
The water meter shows 427507.1gal
